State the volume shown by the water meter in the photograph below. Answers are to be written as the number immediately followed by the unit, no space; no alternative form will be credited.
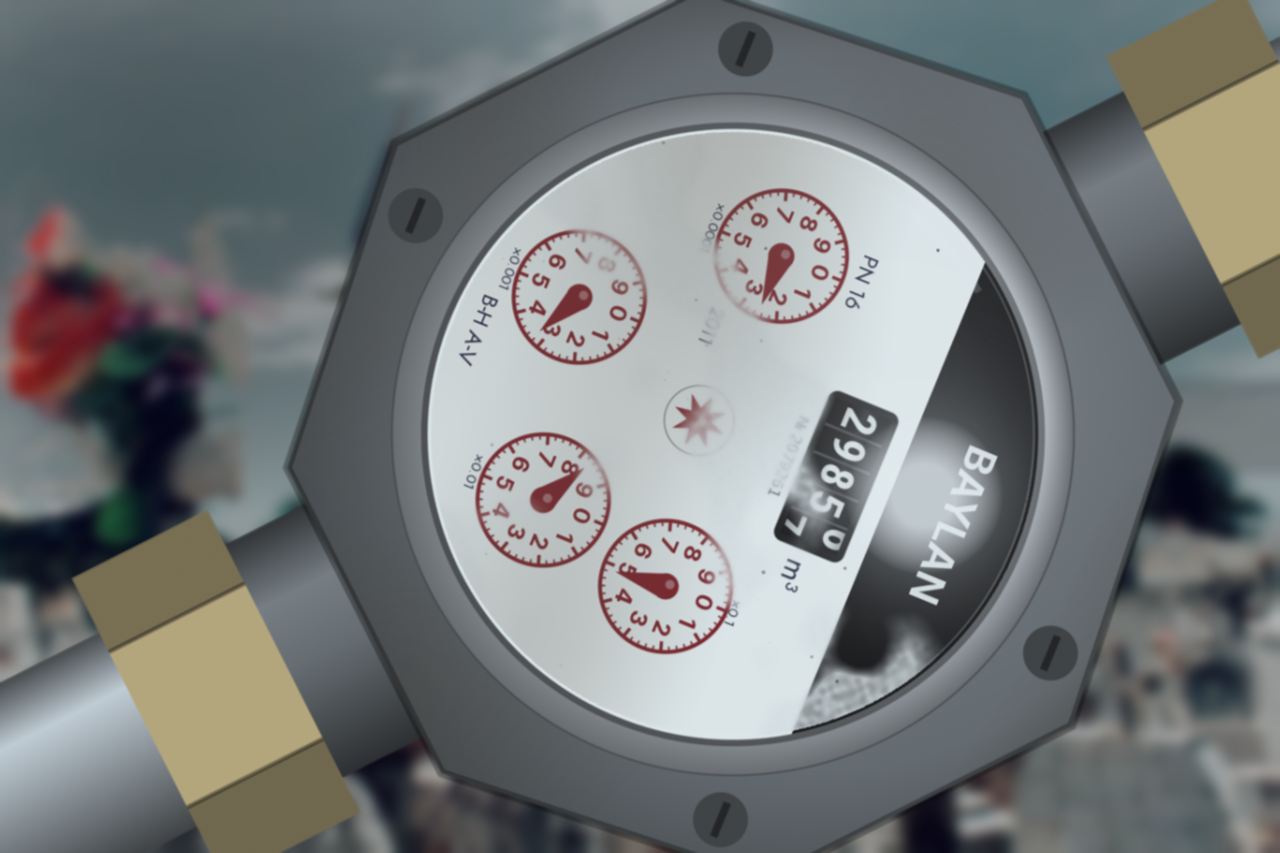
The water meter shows 29856.4832m³
